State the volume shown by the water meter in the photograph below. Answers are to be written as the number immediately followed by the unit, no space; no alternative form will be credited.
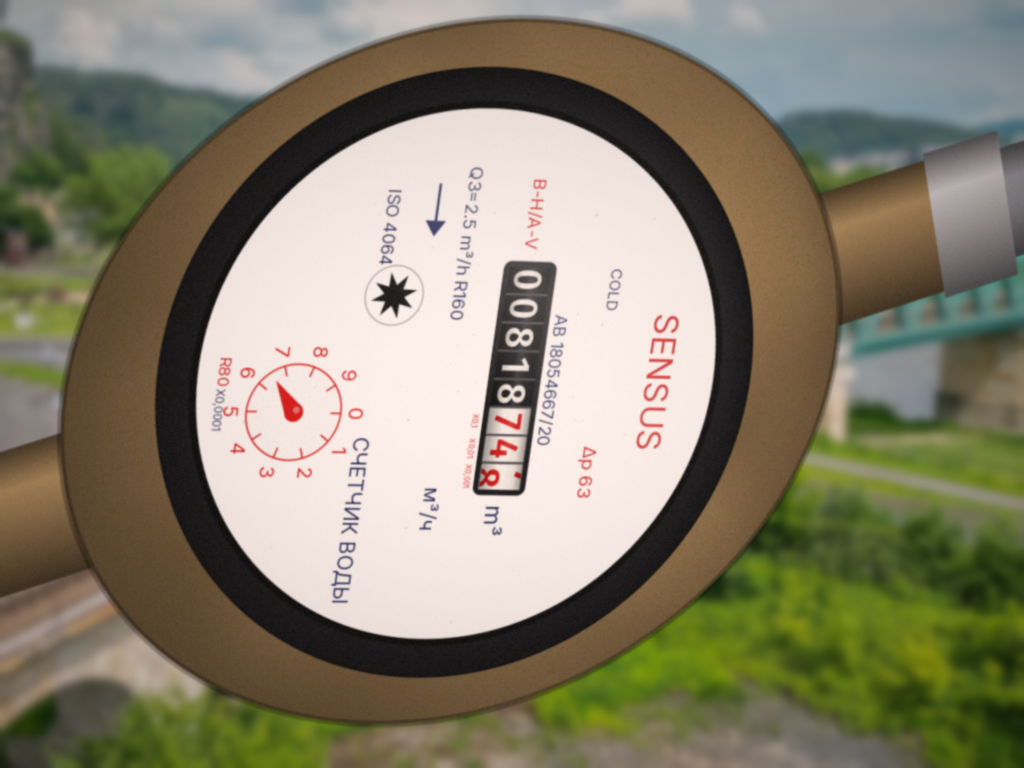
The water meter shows 818.7476m³
